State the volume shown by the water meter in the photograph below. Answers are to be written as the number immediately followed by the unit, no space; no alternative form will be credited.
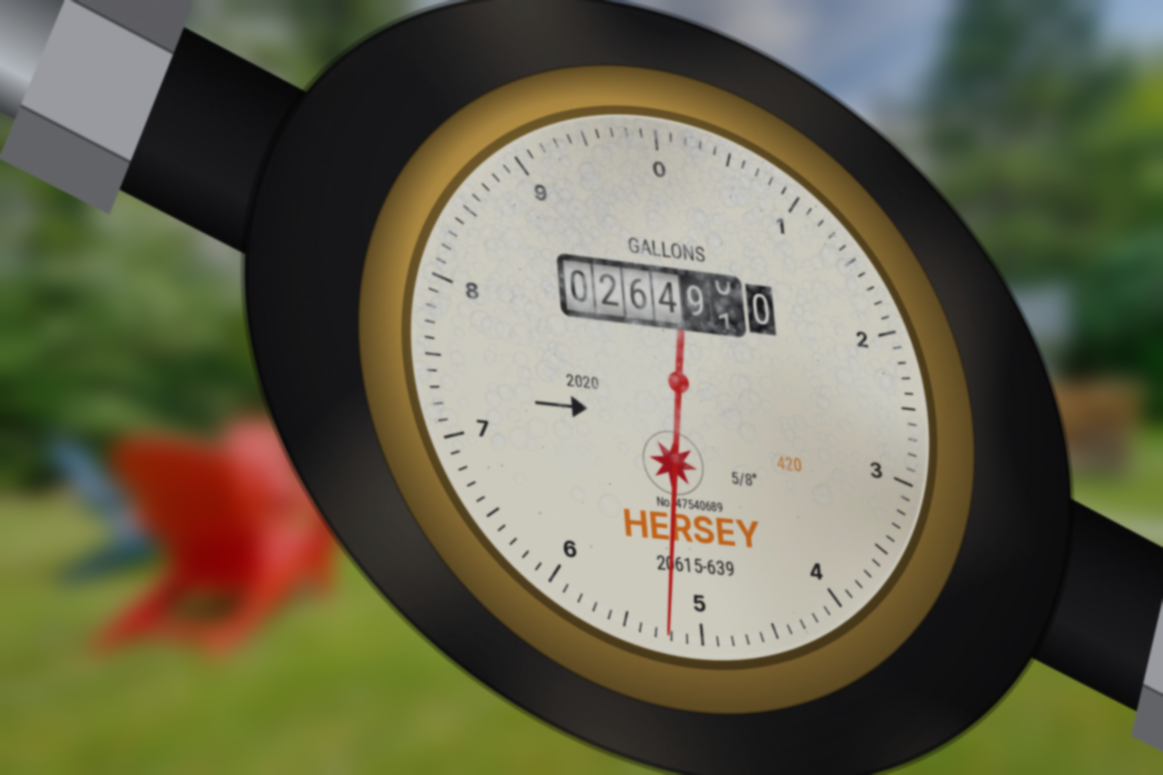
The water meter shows 264905.2gal
